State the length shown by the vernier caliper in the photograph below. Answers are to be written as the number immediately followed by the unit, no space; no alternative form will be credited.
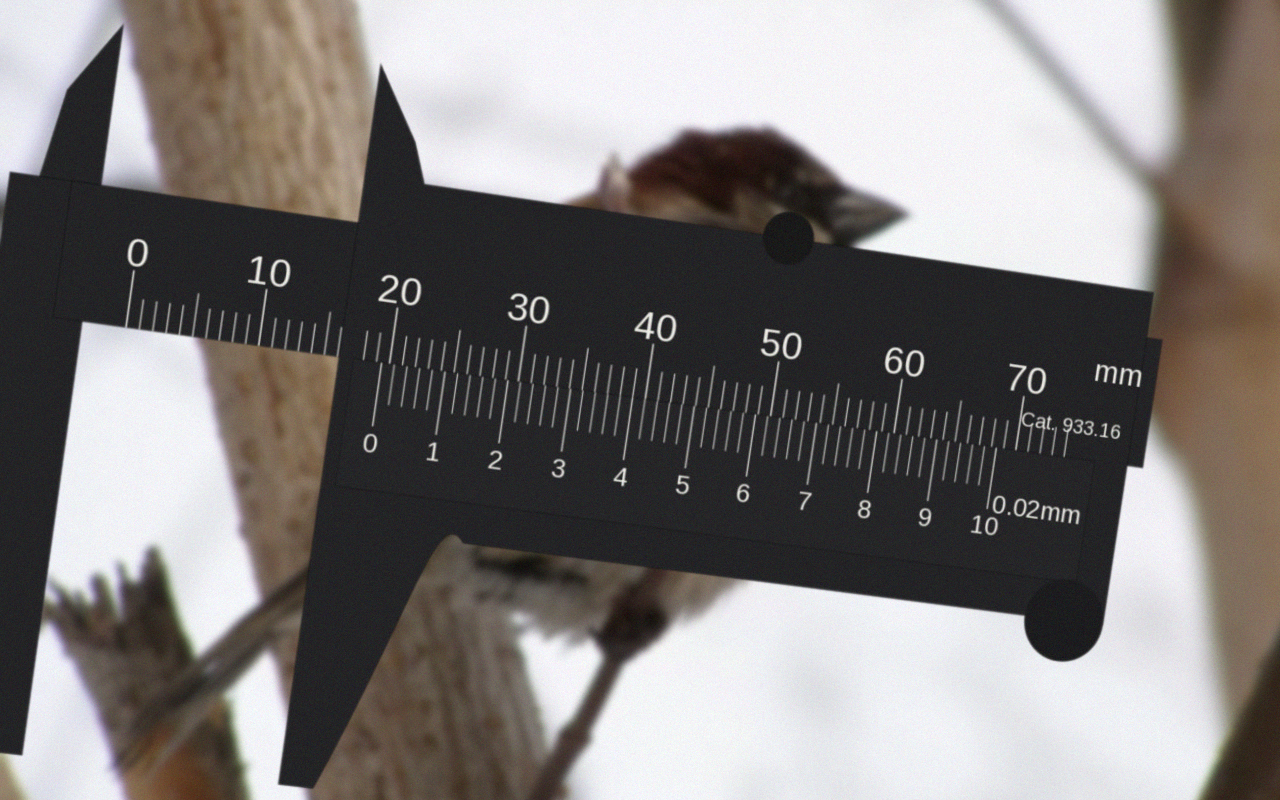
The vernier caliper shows 19.4mm
